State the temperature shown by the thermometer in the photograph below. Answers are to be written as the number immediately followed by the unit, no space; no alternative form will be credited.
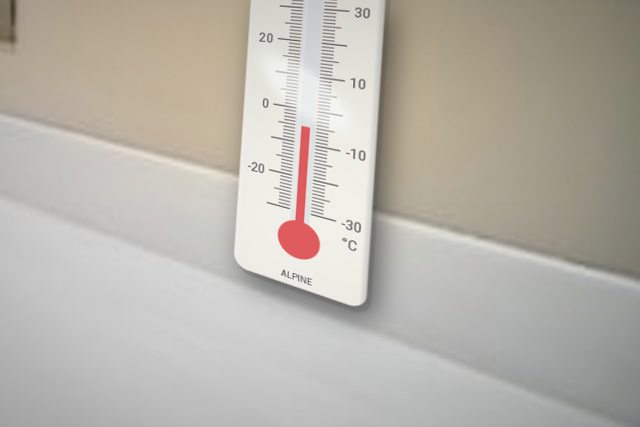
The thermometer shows -5°C
